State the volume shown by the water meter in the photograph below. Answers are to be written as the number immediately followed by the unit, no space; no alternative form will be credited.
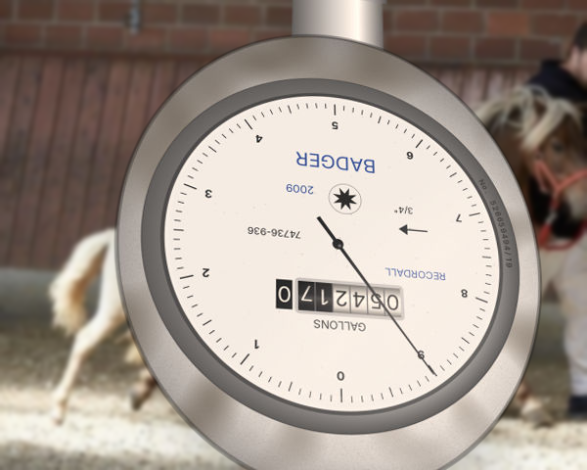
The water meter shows 542169.0gal
